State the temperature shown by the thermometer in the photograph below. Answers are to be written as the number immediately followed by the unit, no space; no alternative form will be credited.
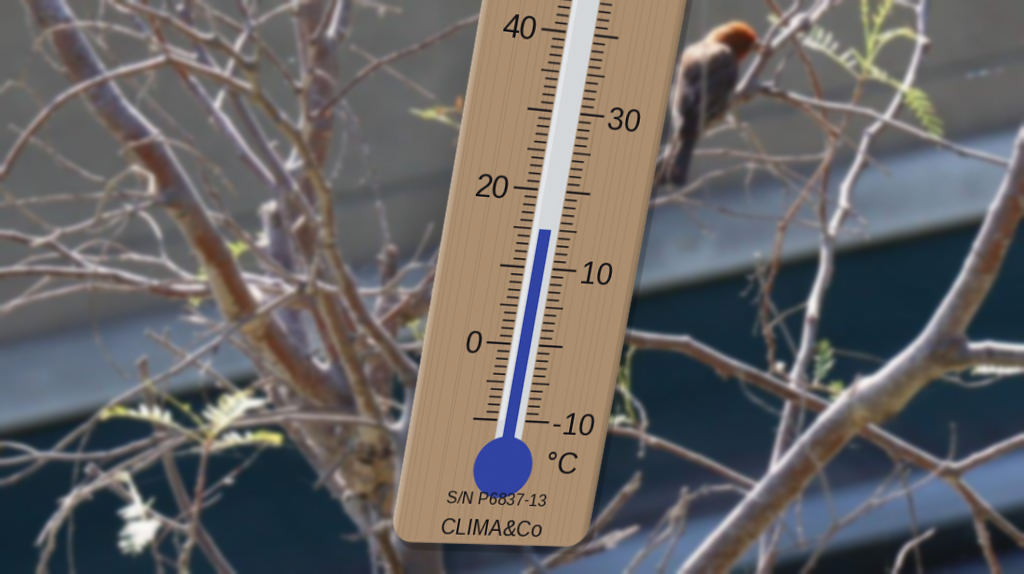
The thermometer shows 15°C
